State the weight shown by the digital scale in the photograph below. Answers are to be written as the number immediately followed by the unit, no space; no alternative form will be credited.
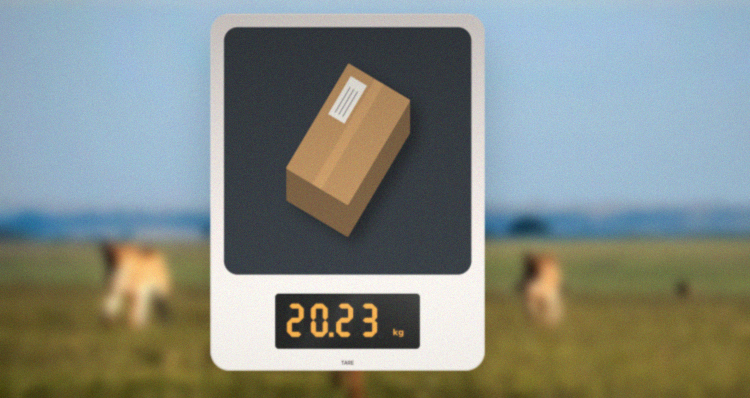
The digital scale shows 20.23kg
